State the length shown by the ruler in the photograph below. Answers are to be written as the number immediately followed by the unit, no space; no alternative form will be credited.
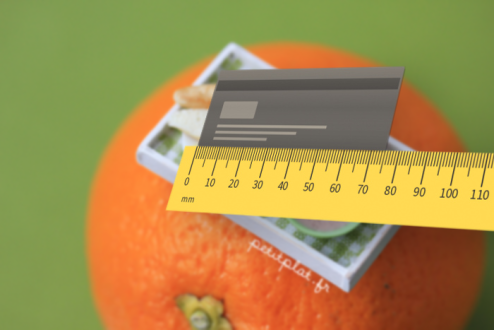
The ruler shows 75mm
